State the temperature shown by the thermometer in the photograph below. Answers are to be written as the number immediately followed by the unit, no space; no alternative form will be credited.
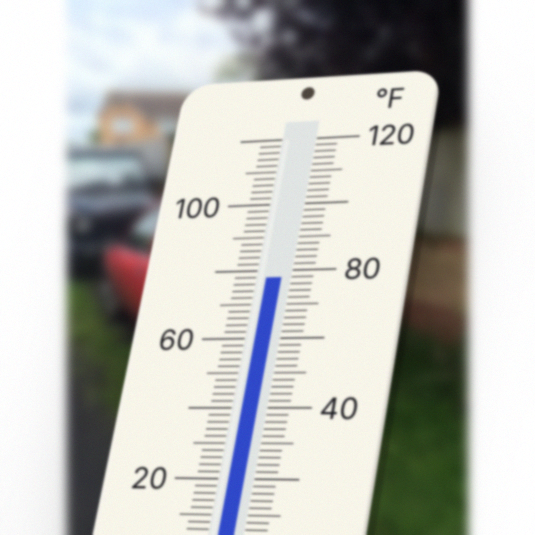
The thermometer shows 78°F
